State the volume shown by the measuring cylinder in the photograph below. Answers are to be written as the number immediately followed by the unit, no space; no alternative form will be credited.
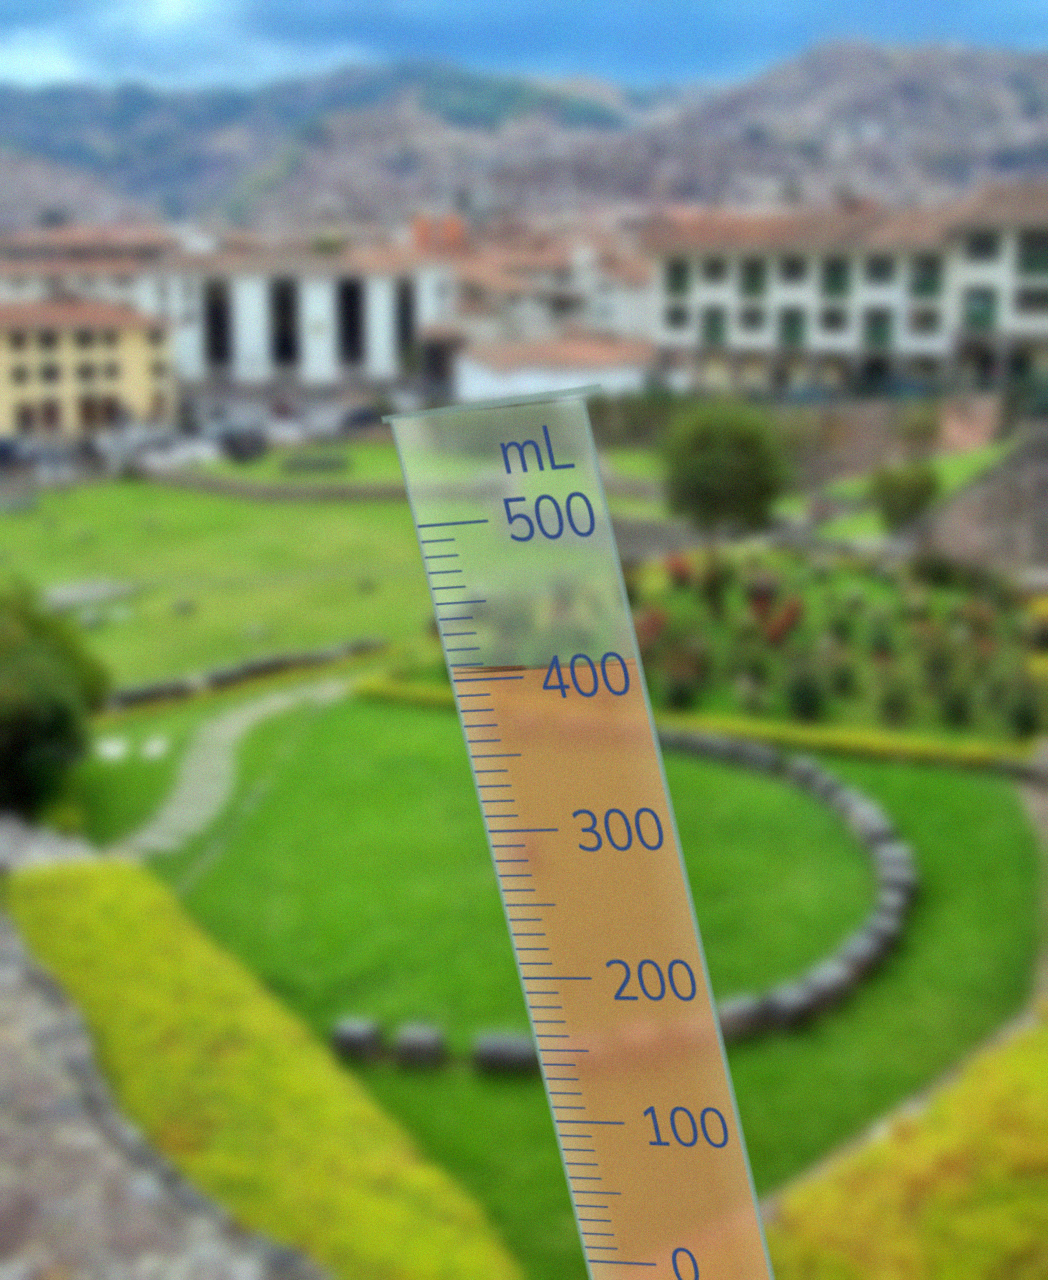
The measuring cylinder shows 405mL
